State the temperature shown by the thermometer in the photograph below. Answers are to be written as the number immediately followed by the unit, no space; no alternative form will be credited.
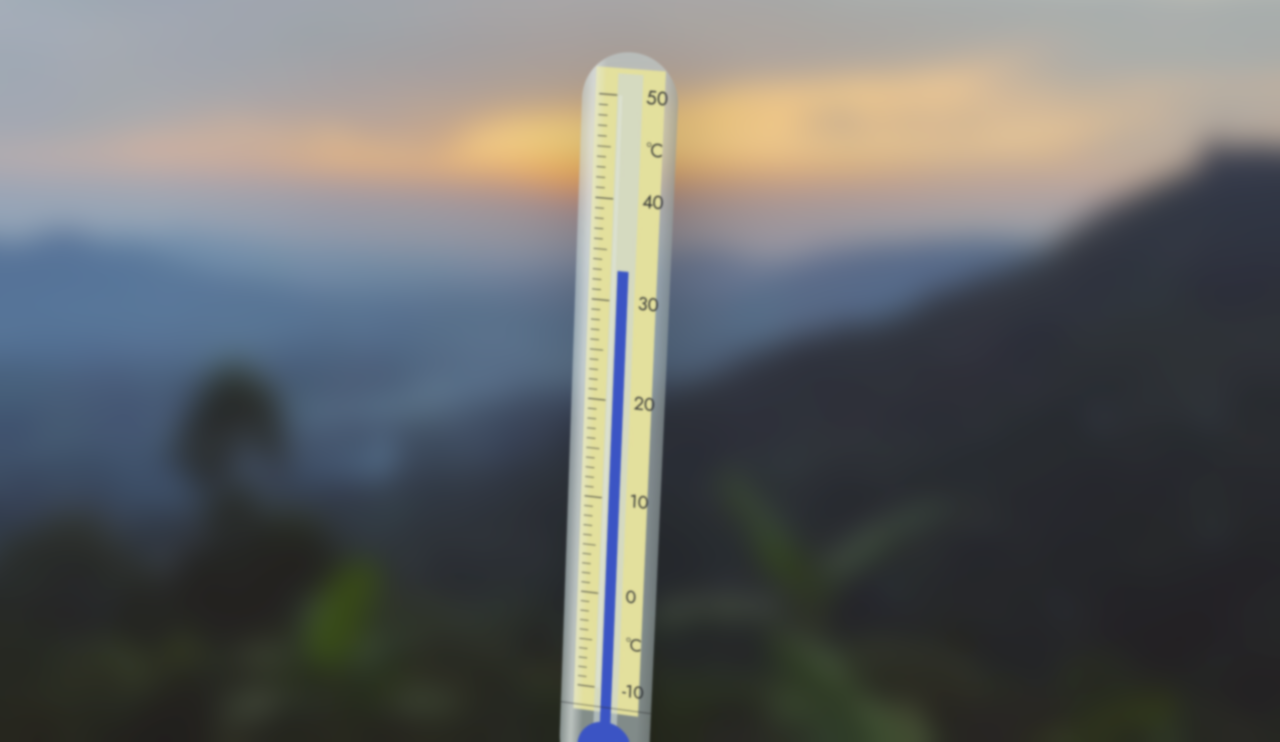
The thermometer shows 33°C
